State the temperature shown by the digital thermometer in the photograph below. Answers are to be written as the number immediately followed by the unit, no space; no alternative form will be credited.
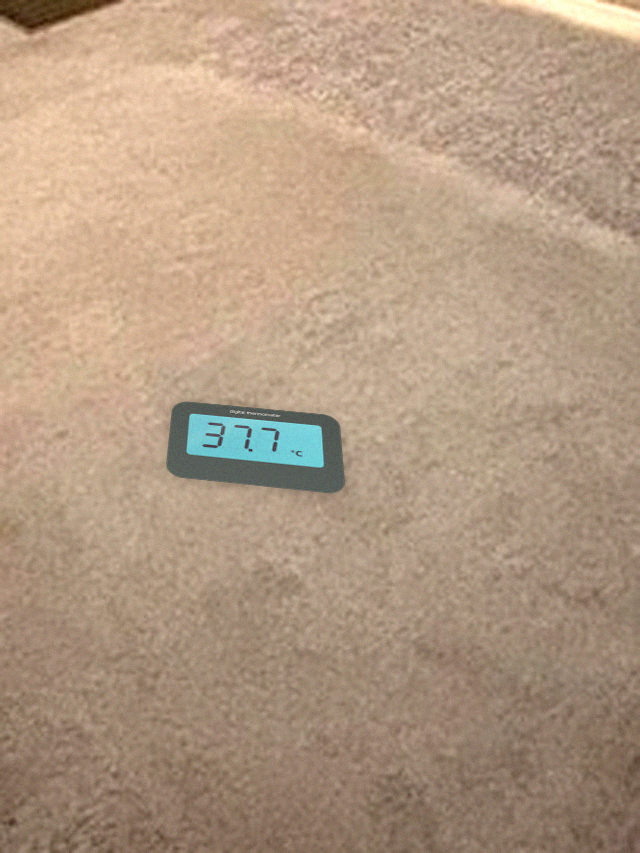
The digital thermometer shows 37.7°C
